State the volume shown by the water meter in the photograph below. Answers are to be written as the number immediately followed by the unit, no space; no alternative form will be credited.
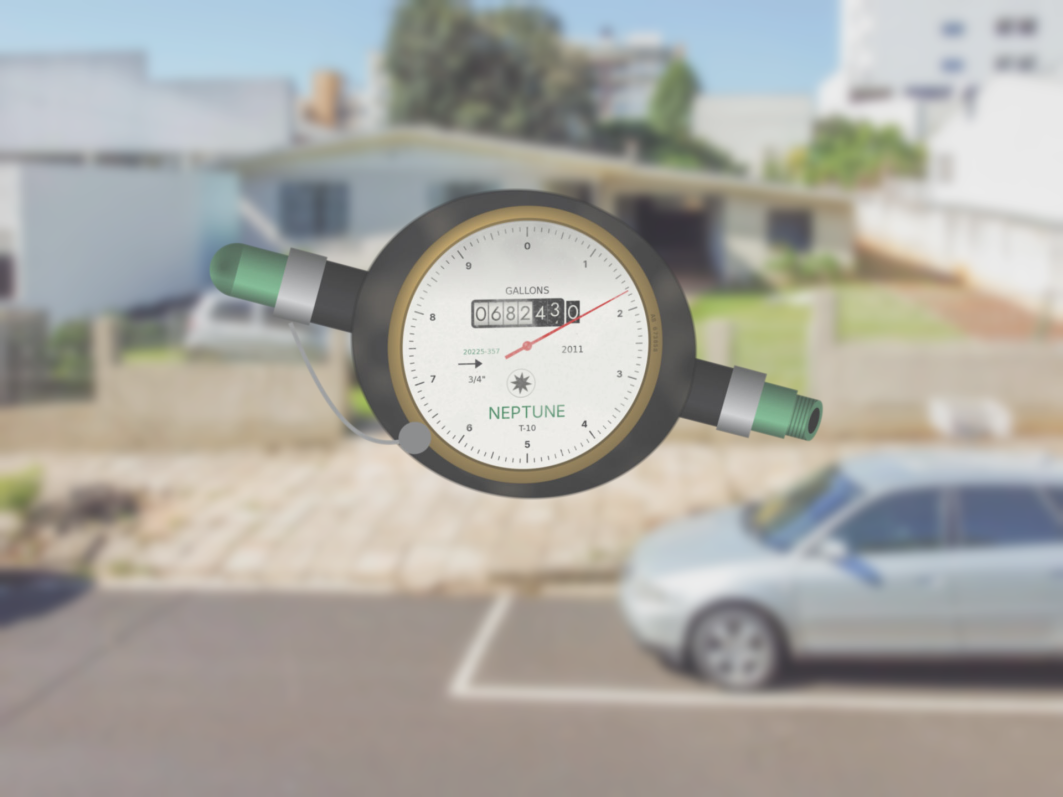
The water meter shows 682431.7gal
